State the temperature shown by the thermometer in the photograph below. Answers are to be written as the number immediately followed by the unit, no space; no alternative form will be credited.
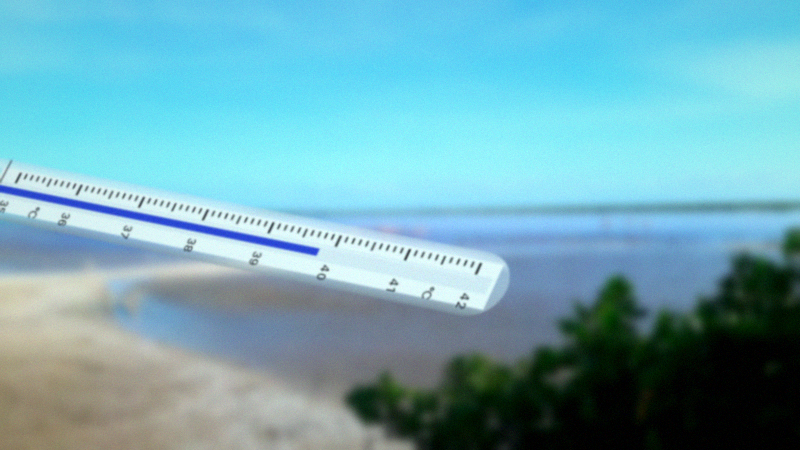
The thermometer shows 39.8°C
